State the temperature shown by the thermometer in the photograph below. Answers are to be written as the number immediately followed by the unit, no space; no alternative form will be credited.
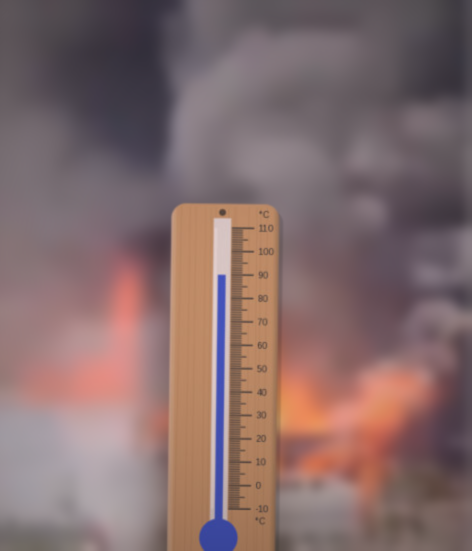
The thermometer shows 90°C
